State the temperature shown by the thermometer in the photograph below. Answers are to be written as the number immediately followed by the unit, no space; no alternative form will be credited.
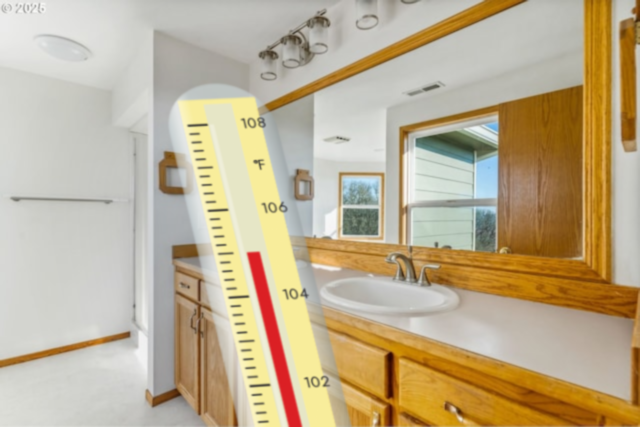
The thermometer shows 105°F
